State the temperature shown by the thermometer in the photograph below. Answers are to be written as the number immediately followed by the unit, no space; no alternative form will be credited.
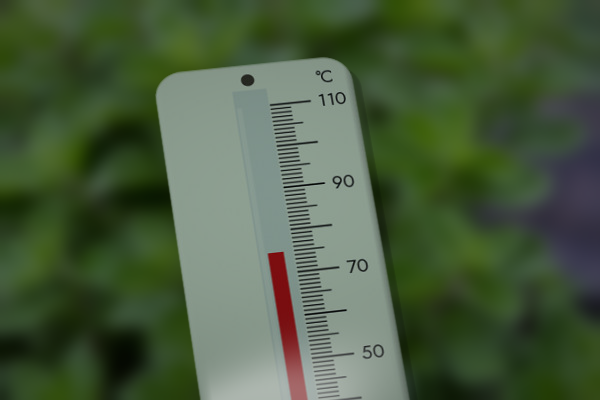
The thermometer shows 75°C
